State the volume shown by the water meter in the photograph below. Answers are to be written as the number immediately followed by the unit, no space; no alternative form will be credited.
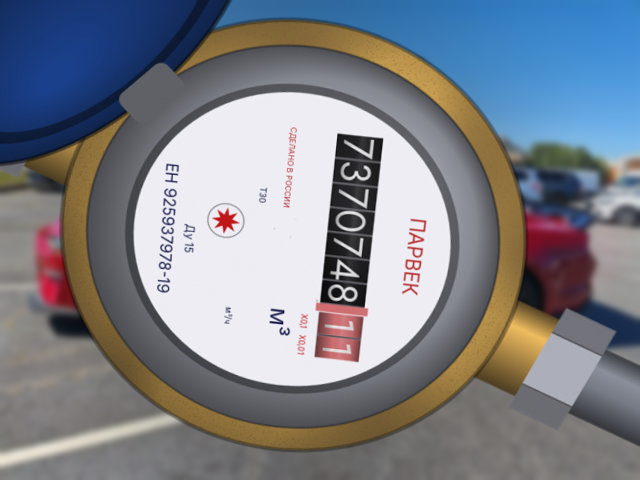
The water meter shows 7370748.11m³
